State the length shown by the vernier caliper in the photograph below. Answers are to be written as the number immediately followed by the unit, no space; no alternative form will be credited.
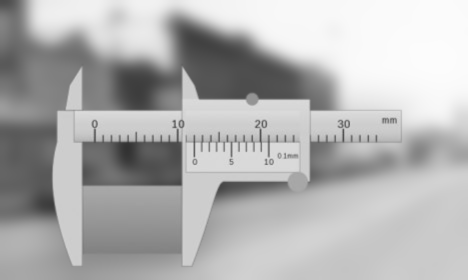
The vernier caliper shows 12.0mm
